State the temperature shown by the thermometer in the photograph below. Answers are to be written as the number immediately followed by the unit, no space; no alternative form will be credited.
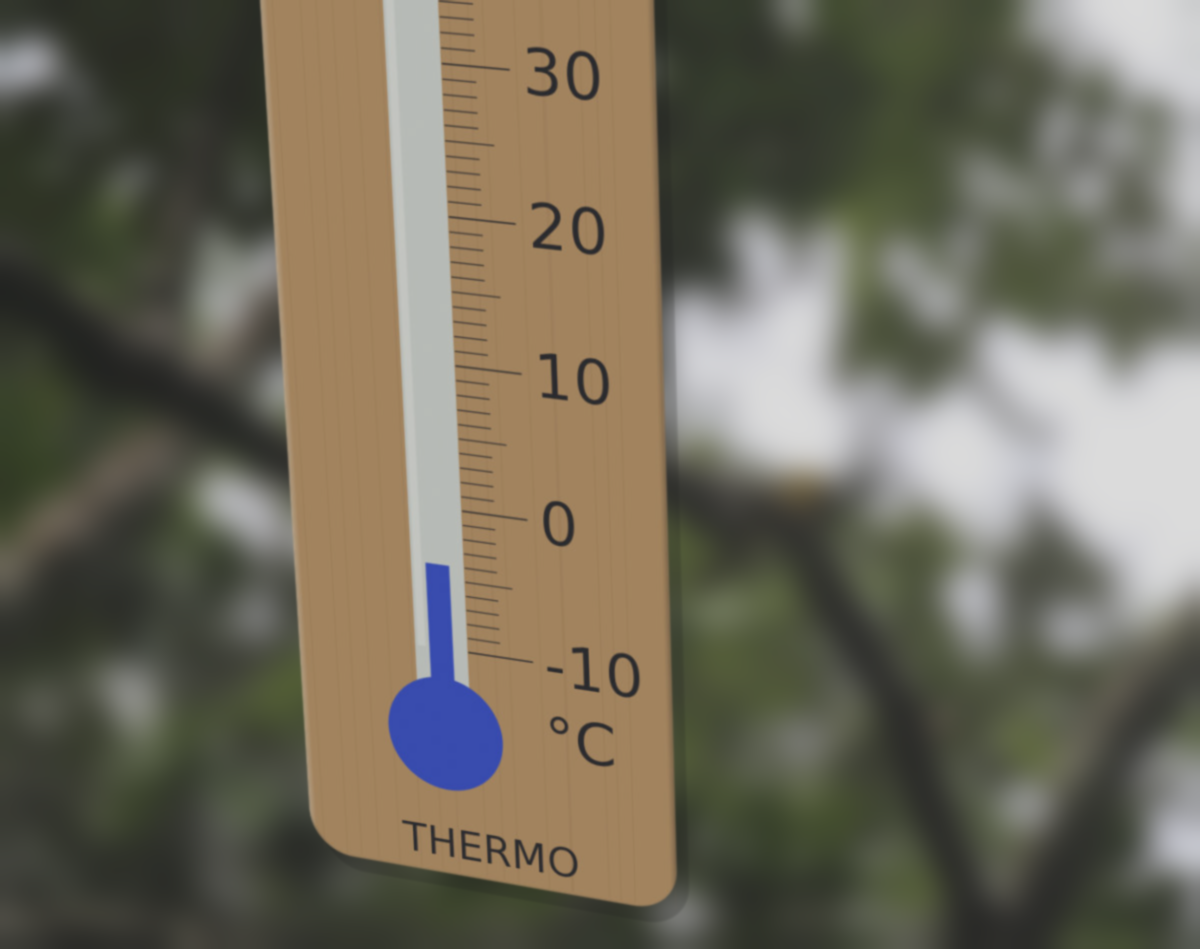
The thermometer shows -4°C
